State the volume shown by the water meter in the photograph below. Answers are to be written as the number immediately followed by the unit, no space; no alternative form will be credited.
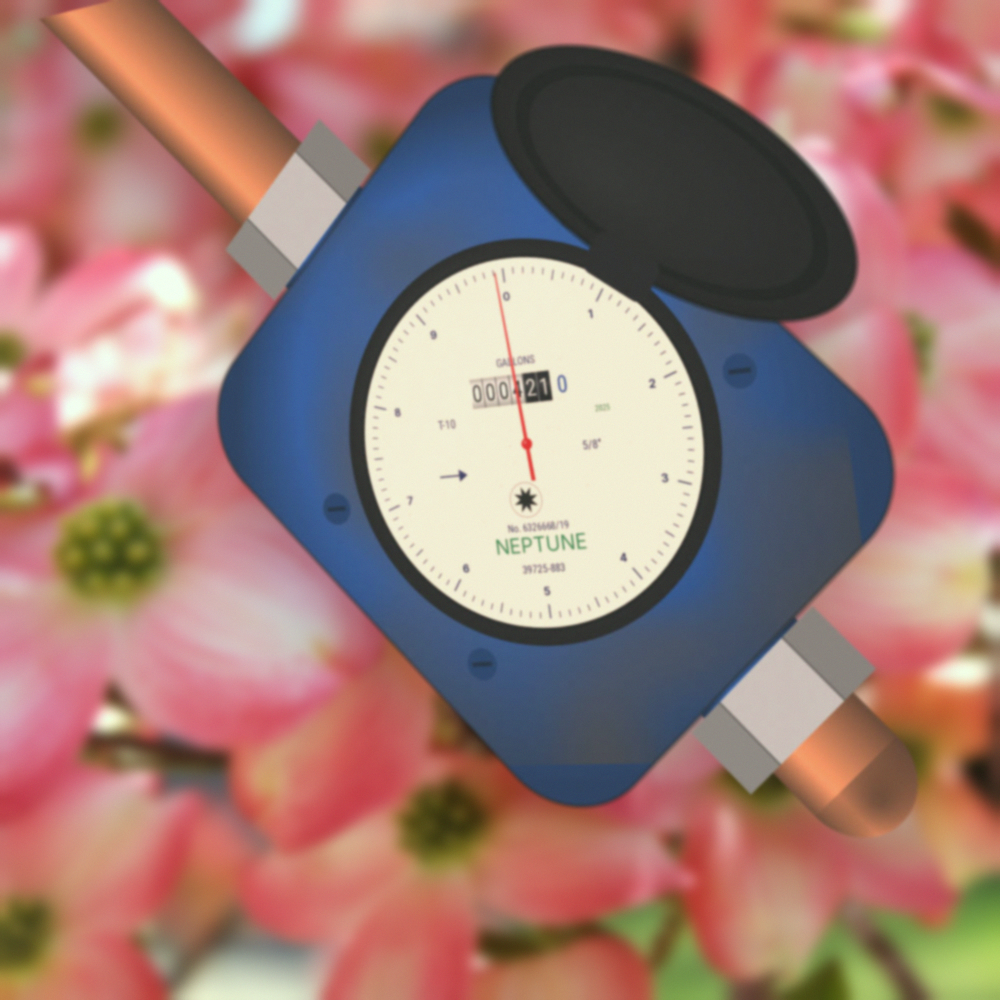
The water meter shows 4209.9gal
